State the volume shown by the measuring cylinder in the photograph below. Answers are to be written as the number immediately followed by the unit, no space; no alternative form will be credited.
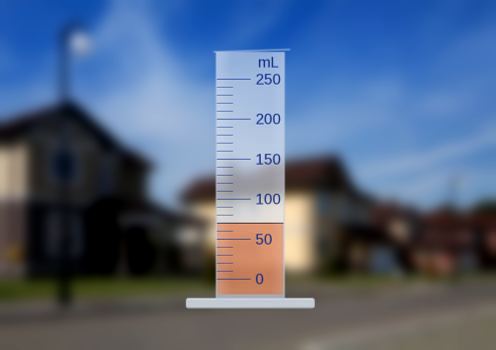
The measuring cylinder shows 70mL
